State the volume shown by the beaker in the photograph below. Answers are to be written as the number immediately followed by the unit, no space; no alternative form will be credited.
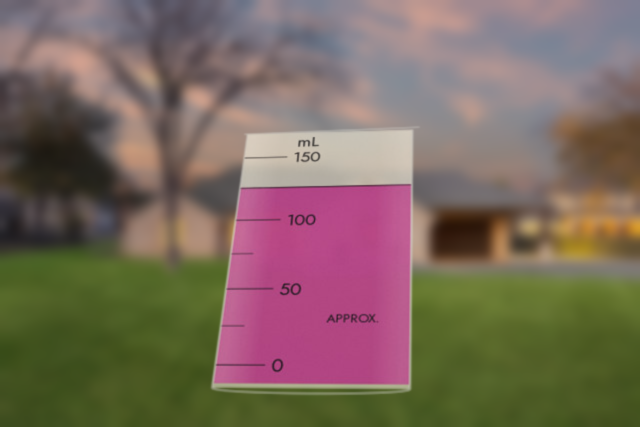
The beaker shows 125mL
